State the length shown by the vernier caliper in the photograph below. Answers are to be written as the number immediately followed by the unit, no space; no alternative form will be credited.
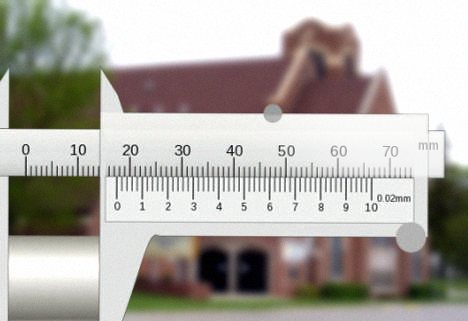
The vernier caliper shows 17.5mm
